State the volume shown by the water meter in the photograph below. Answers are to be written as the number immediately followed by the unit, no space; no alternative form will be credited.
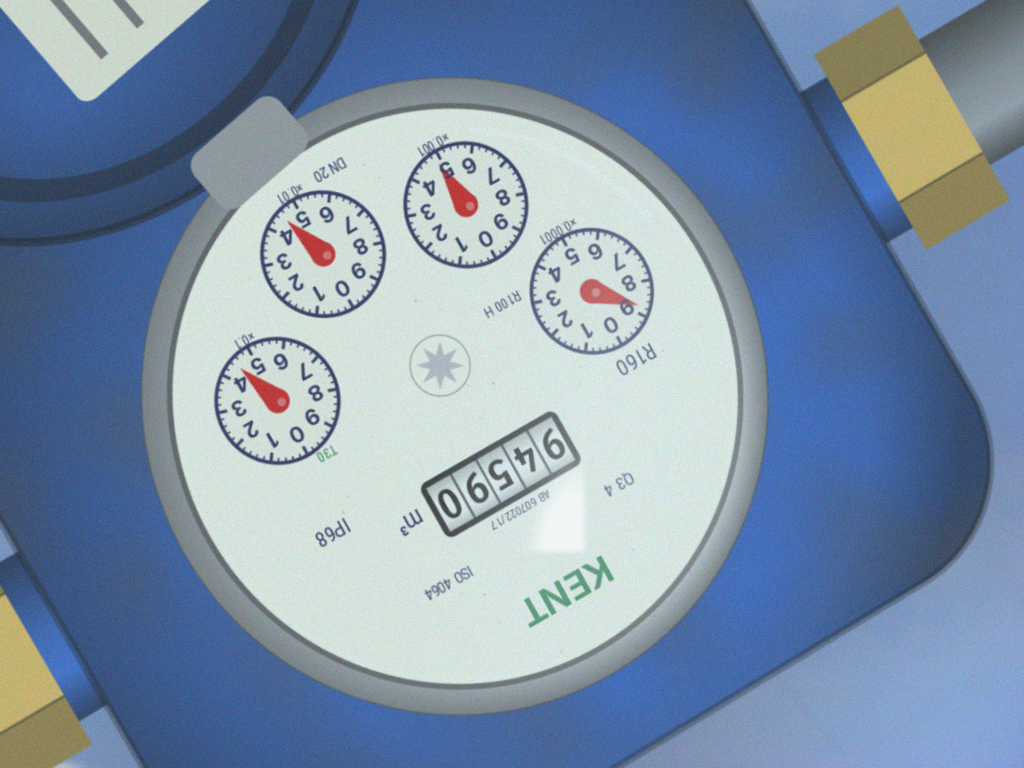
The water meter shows 94590.4448m³
